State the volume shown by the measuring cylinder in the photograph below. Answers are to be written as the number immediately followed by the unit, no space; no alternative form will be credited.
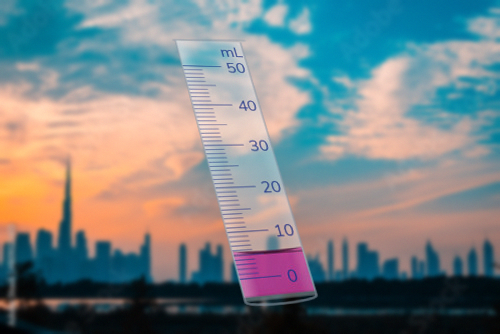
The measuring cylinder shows 5mL
